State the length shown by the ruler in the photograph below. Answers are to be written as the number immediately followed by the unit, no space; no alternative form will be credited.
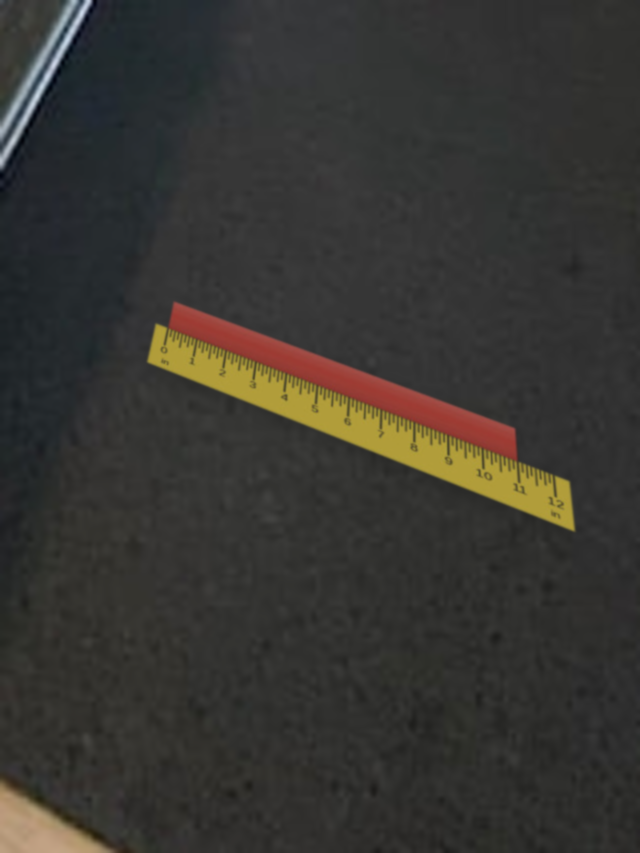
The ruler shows 11in
